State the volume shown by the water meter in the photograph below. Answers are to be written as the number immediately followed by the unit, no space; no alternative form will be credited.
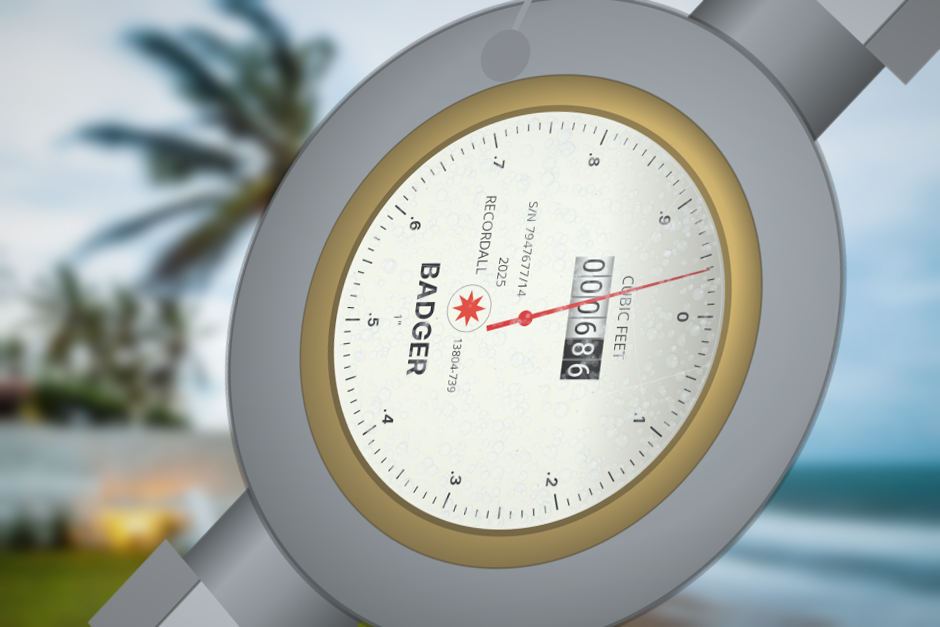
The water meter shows 685.96ft³
